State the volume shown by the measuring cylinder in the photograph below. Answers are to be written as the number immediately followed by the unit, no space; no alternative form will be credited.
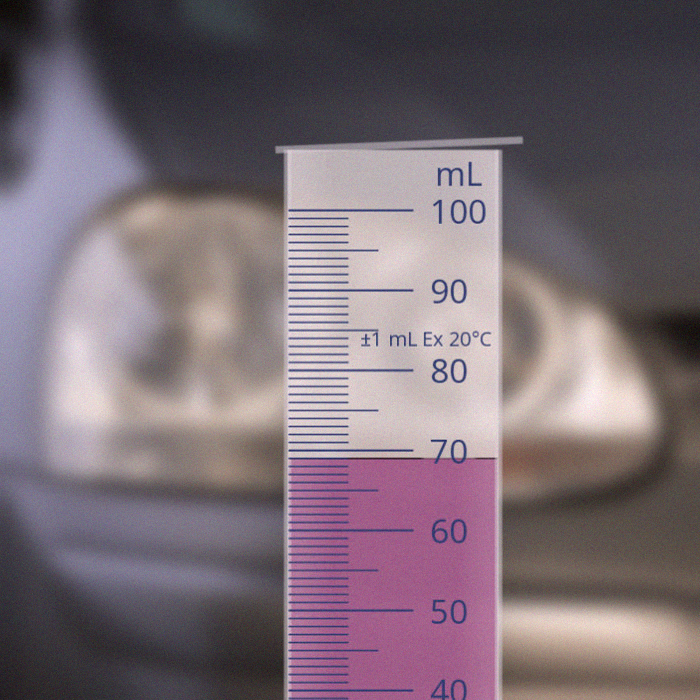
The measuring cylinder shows 69mL
